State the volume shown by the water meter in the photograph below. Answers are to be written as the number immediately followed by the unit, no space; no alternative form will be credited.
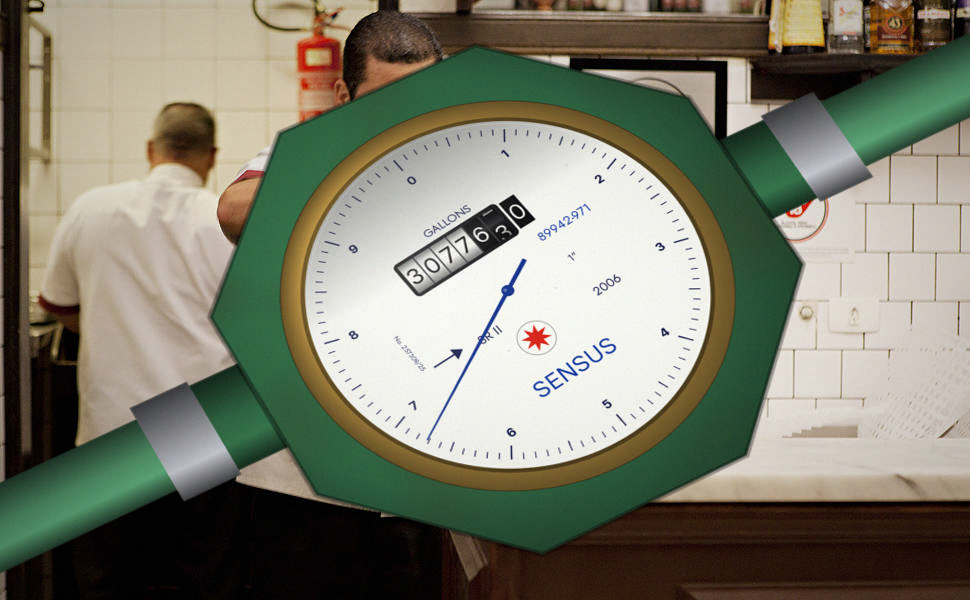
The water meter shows 3077626.7gal
